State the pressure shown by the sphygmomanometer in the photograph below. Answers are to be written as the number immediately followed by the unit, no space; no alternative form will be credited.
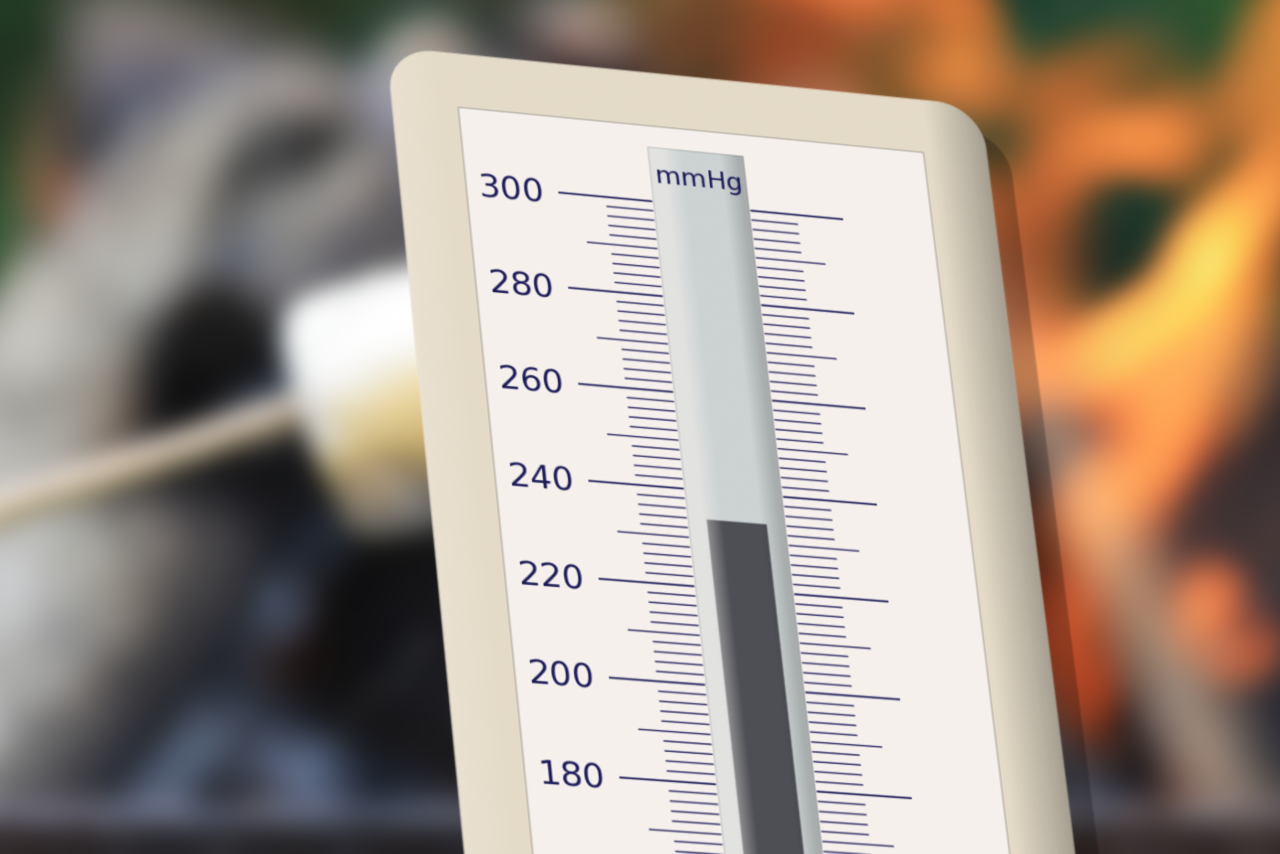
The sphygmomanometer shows 234mmHg
